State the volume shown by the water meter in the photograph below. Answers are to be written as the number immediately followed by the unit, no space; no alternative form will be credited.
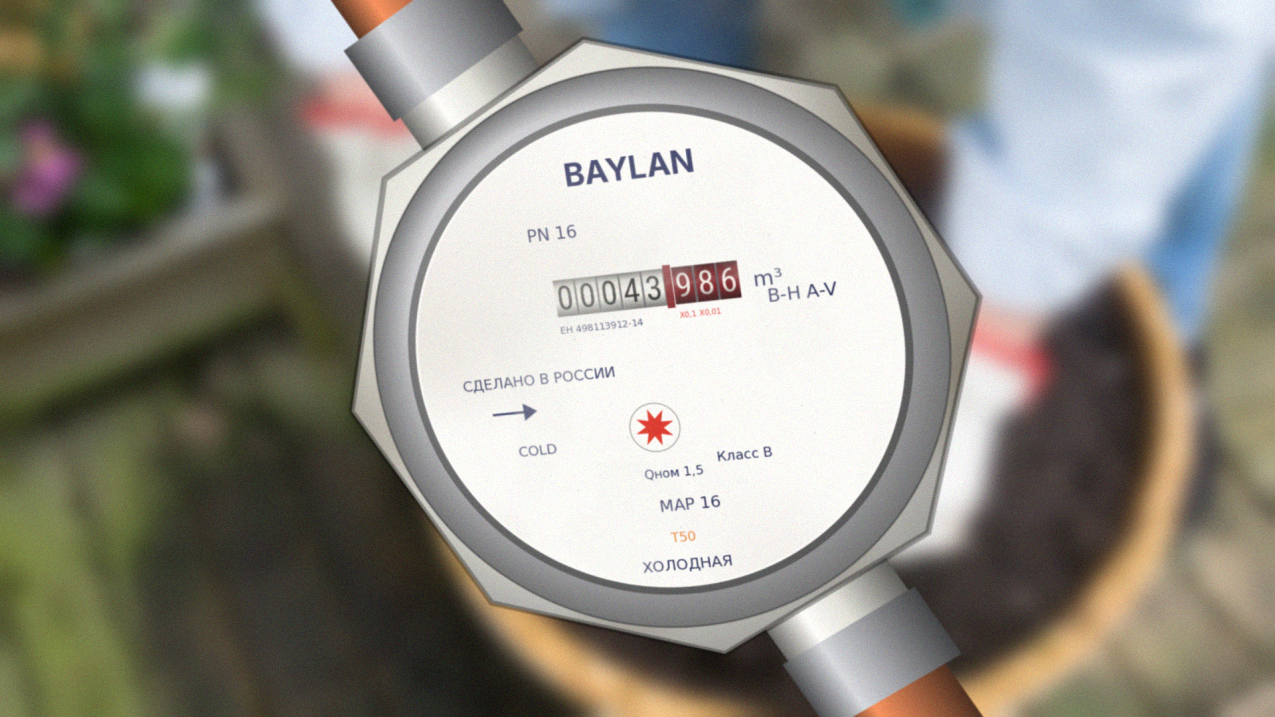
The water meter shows 43.986m³
